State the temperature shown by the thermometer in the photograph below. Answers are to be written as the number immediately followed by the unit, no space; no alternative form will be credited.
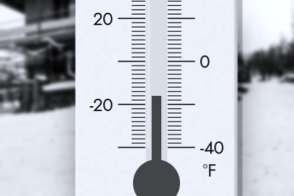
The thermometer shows -16°F
